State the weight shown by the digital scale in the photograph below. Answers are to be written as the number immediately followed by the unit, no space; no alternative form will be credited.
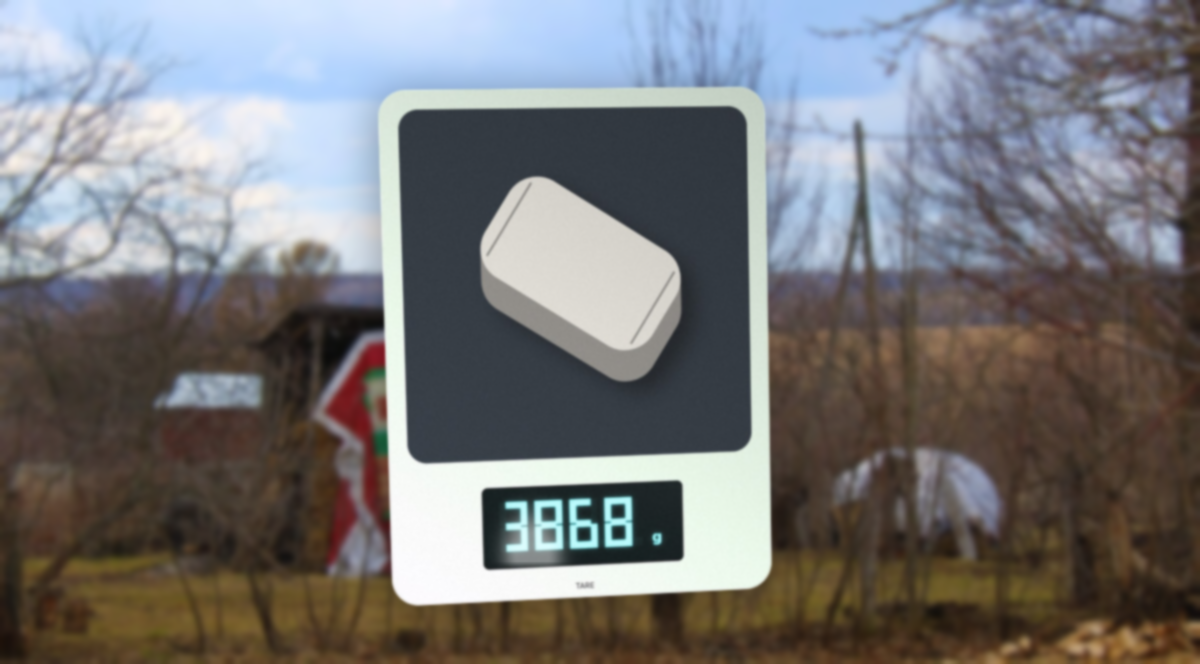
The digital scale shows 3868g
